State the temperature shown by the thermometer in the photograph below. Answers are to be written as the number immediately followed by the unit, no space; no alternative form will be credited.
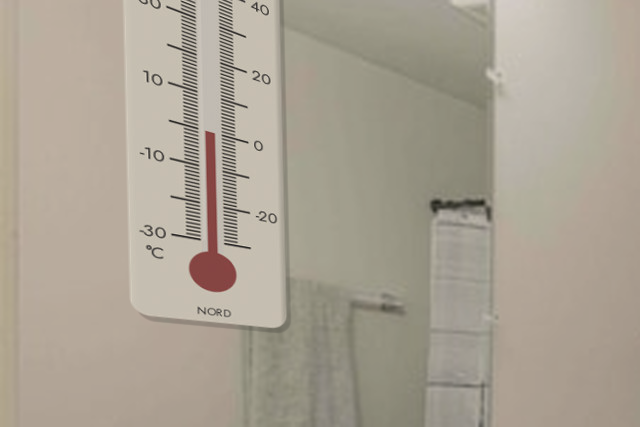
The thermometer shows 0°C
